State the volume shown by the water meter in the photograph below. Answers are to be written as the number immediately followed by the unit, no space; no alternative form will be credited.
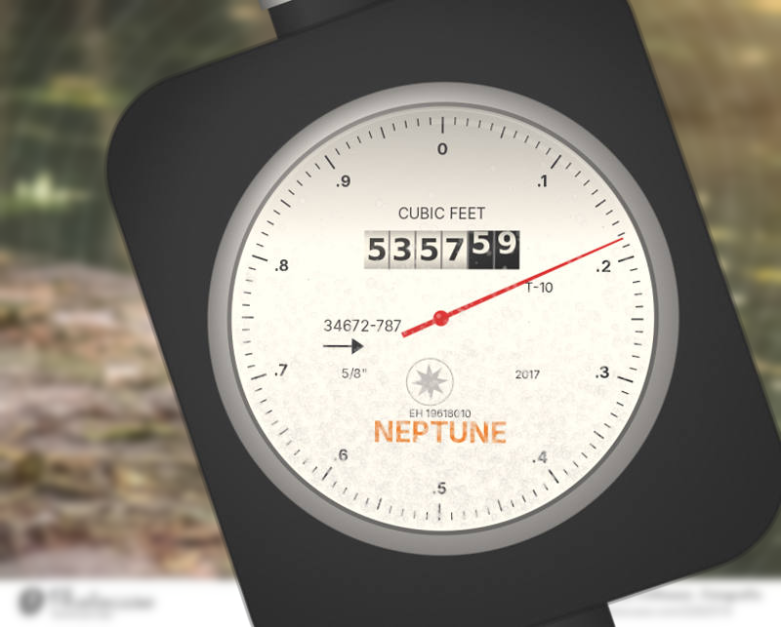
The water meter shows 535759.18ft³
